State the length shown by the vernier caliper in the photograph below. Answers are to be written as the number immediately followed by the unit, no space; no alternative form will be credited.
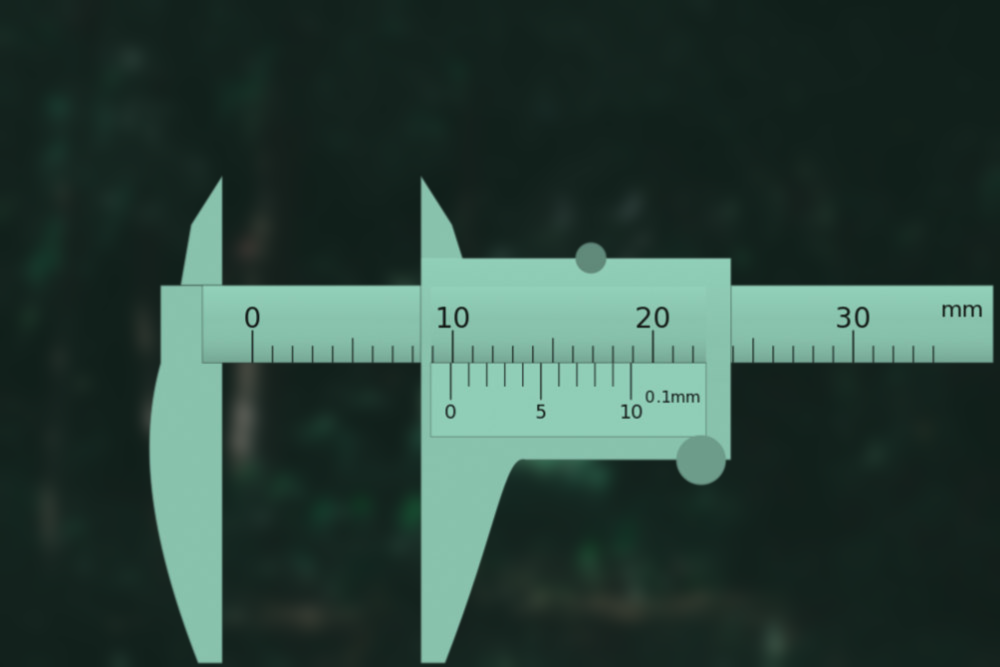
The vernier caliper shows 9.9mm
